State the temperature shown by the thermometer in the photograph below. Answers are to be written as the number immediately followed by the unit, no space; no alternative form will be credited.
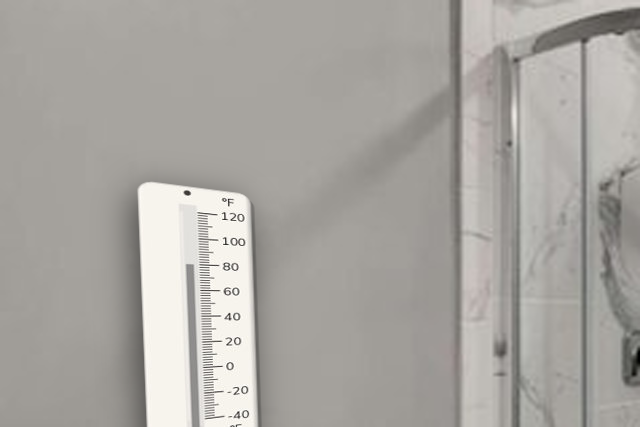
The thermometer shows 80°F
